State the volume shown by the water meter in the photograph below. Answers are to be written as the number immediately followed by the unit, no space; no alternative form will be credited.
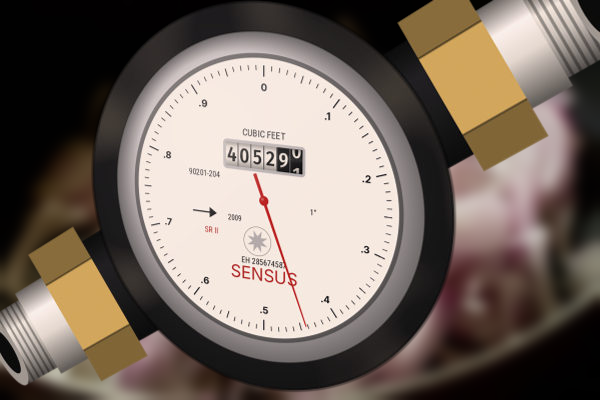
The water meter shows 405290.44ft³
